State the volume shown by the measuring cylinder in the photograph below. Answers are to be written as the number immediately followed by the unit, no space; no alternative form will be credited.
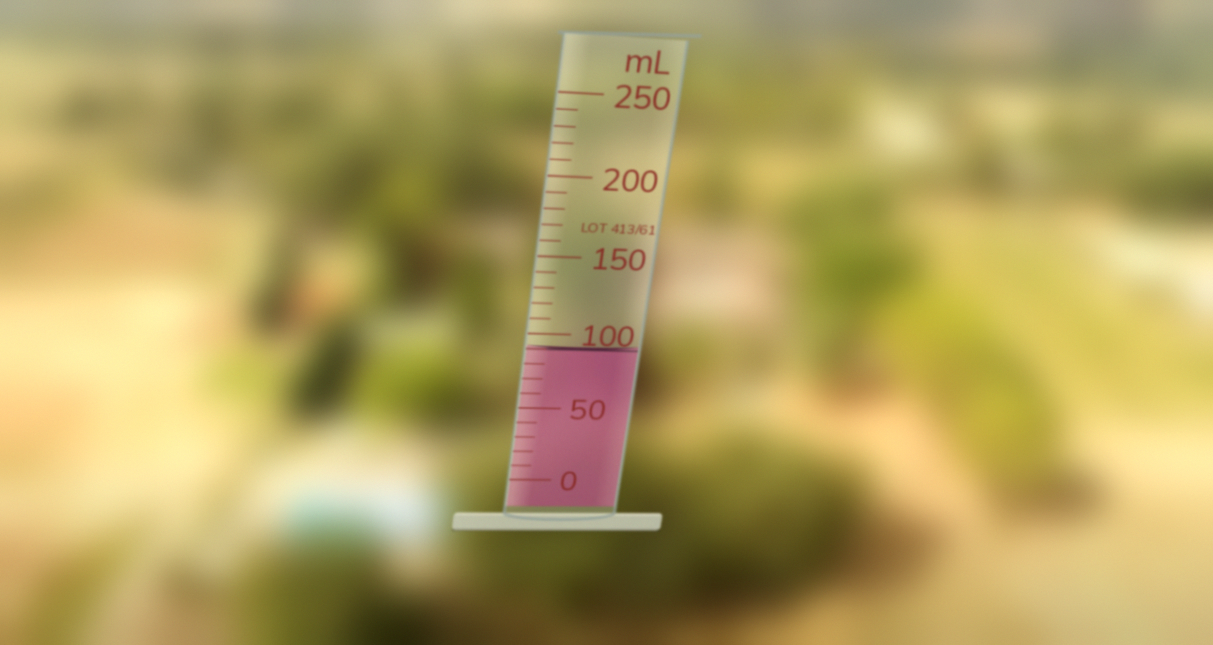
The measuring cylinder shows 90mL
